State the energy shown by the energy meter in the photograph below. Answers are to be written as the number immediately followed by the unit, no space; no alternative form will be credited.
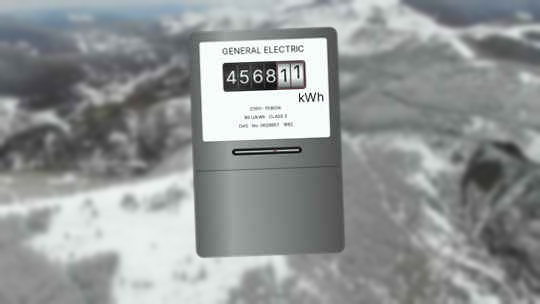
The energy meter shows 4568.11kWh
